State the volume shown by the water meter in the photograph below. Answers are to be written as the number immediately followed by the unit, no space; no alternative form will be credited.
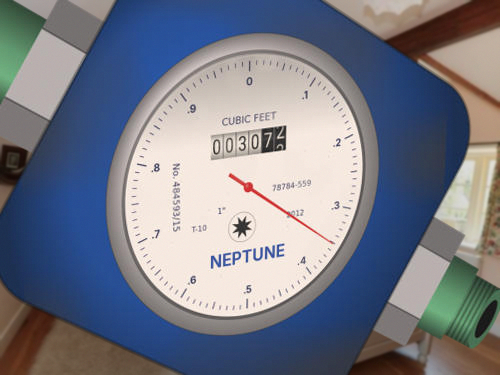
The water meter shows 3072.35ft³
